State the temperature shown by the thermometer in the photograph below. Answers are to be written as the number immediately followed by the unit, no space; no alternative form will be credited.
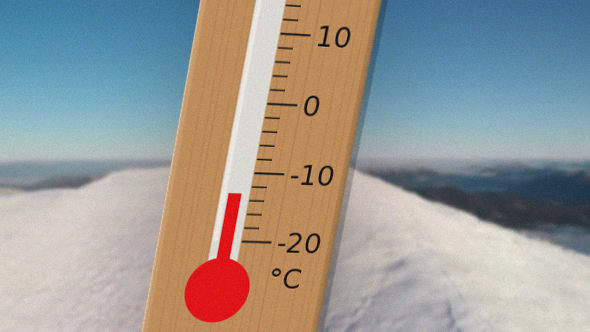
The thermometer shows -13°C
